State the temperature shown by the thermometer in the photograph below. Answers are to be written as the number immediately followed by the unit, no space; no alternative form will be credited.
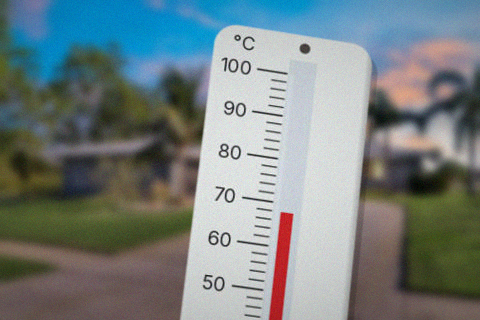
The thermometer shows 68°C
